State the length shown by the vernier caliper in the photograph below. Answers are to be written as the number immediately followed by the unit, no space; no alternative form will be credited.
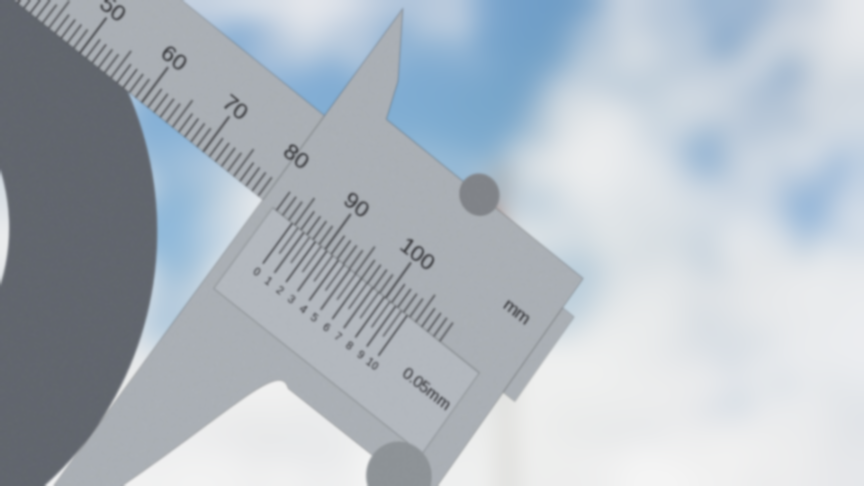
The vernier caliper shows 84.6mm
